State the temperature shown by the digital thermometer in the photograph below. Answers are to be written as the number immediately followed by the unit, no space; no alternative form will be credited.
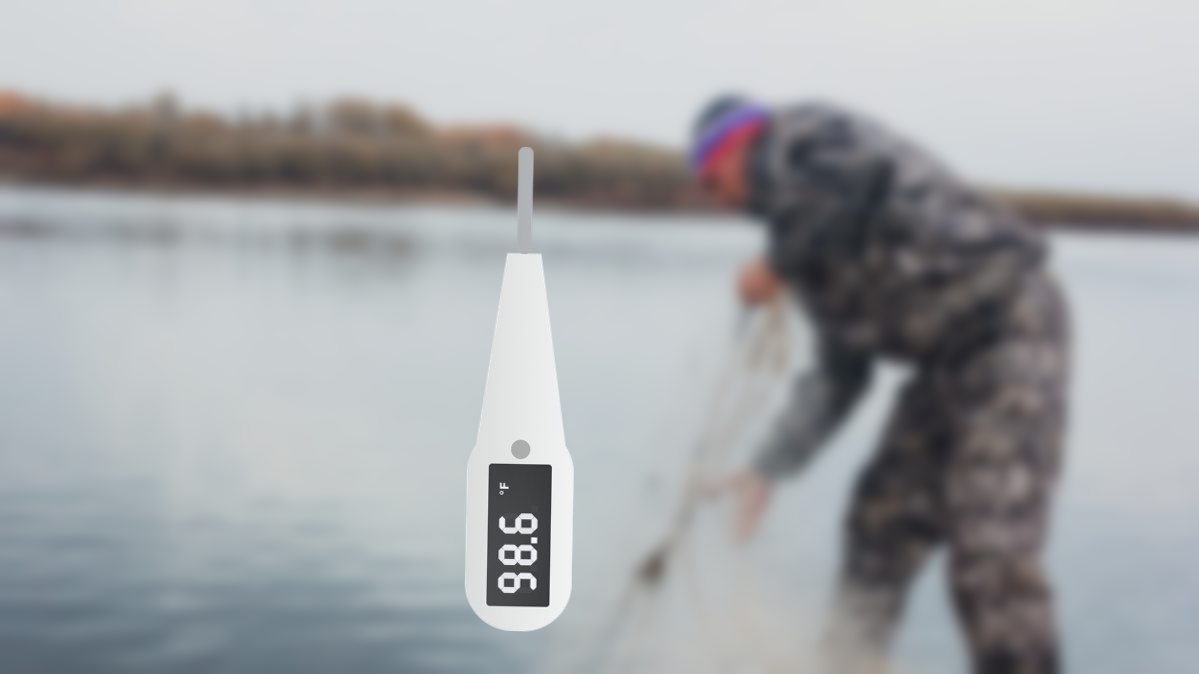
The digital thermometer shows 98.6°F
